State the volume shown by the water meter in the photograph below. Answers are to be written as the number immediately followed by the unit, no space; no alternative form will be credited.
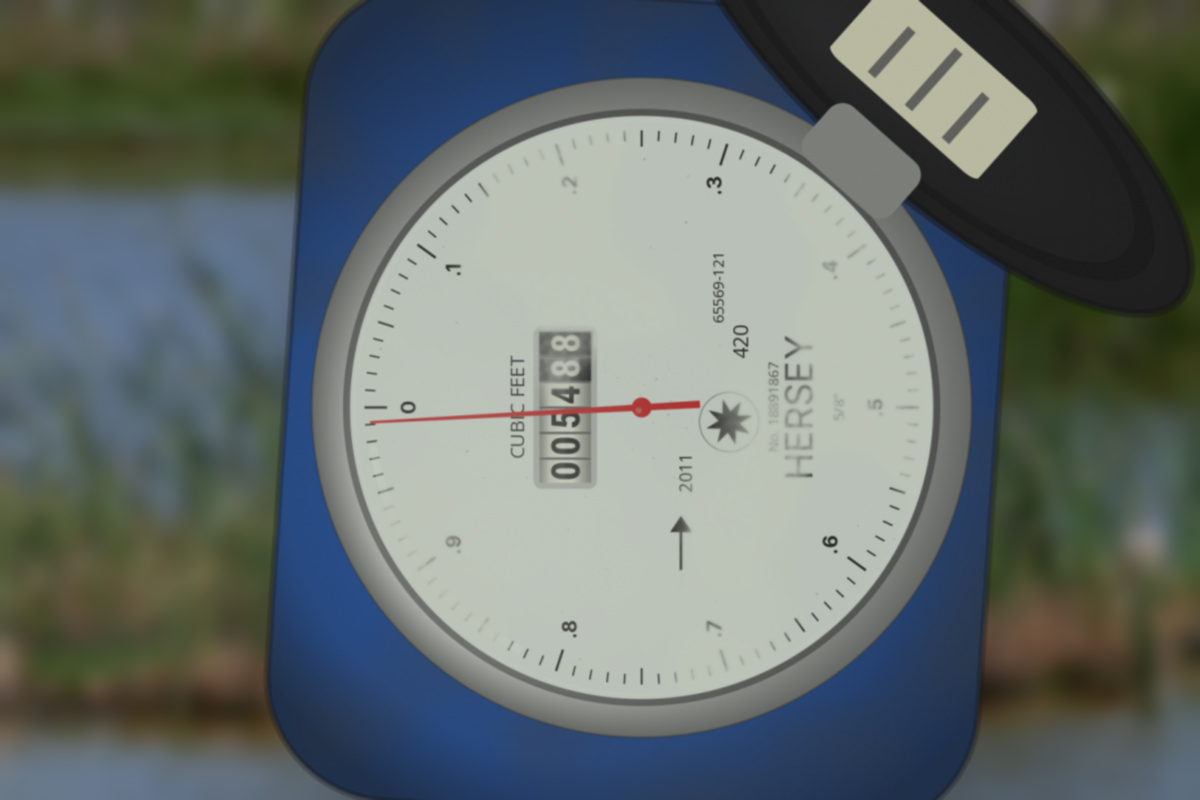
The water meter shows 5487.99ft³
